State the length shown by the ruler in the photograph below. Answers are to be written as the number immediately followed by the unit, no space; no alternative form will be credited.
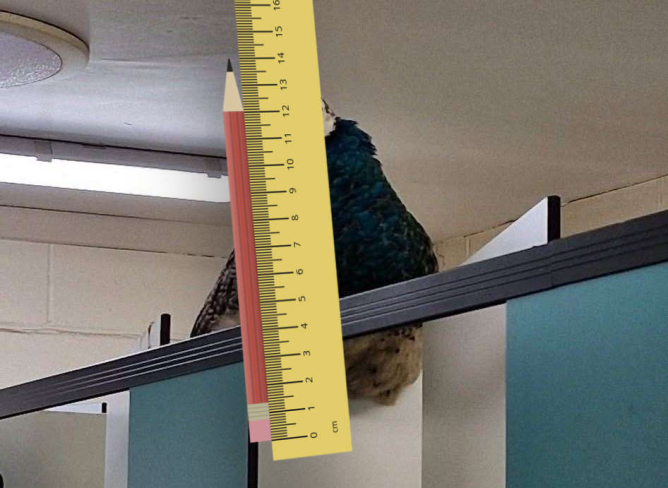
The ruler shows 14cm
